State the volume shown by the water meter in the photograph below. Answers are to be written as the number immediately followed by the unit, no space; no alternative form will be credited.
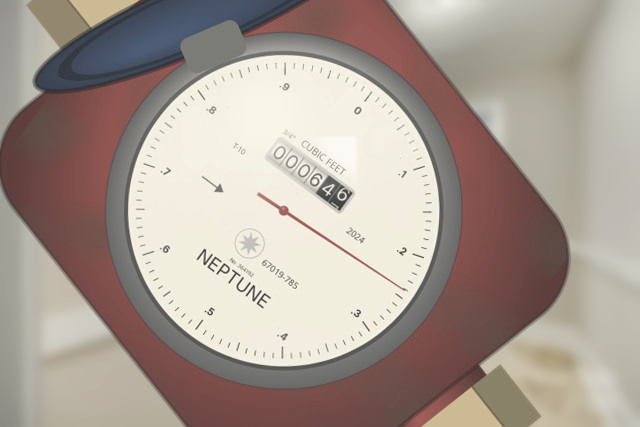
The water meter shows 646.24ft³
